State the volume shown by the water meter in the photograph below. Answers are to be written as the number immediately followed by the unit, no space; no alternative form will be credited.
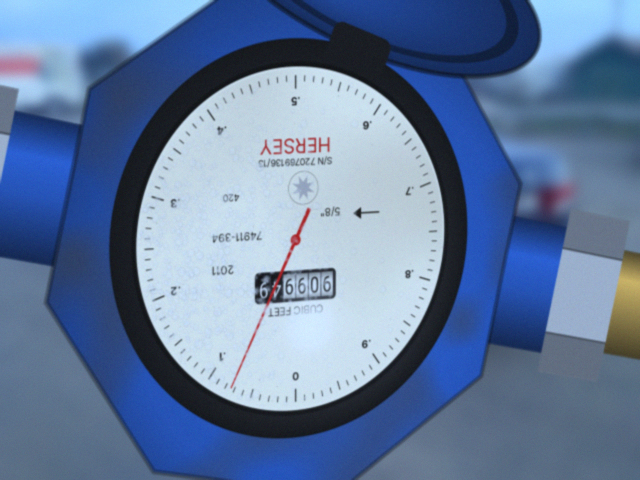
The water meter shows 909949.07ft³
